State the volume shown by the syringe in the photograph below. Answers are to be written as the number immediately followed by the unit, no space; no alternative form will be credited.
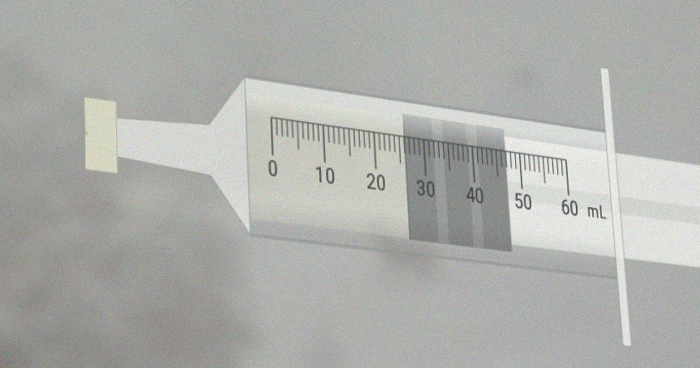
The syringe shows 26mL
